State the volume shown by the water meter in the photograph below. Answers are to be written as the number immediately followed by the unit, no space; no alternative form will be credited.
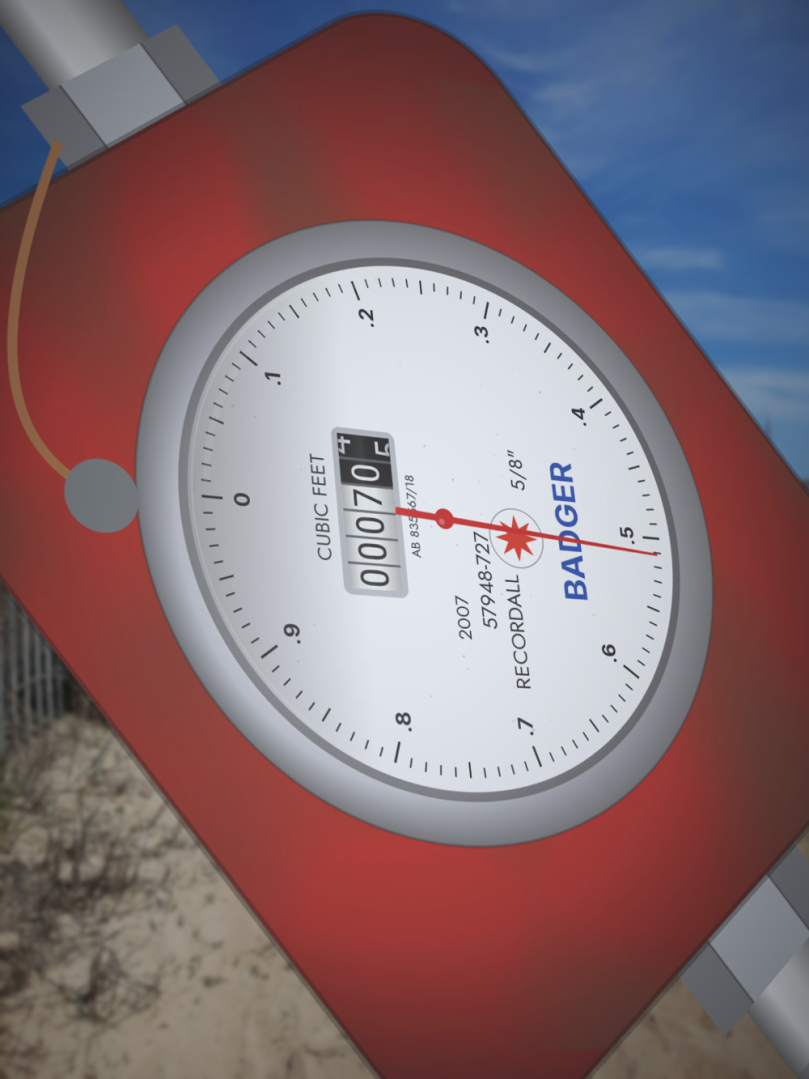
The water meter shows 704.51ft³
